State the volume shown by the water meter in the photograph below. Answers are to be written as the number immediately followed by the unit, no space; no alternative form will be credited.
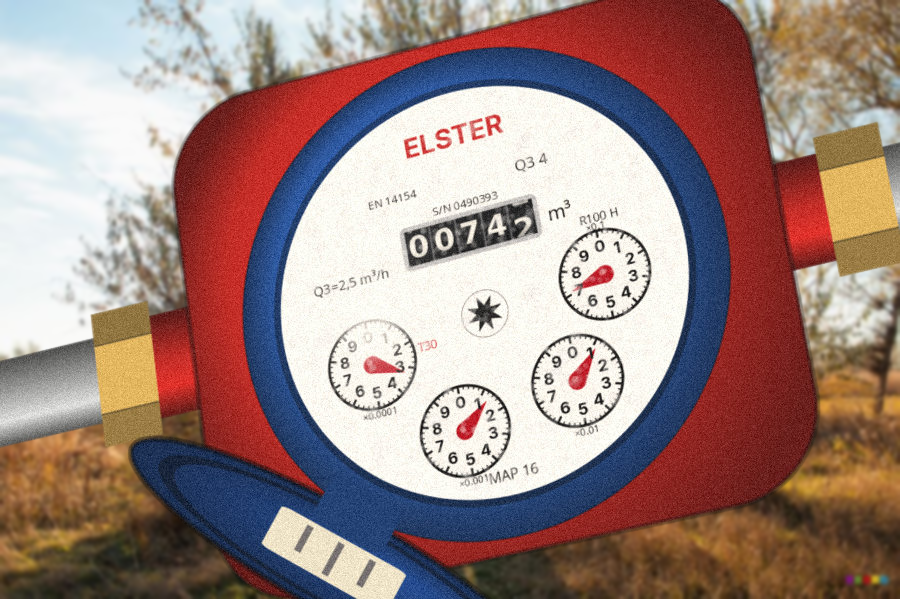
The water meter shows 741.7113m³
